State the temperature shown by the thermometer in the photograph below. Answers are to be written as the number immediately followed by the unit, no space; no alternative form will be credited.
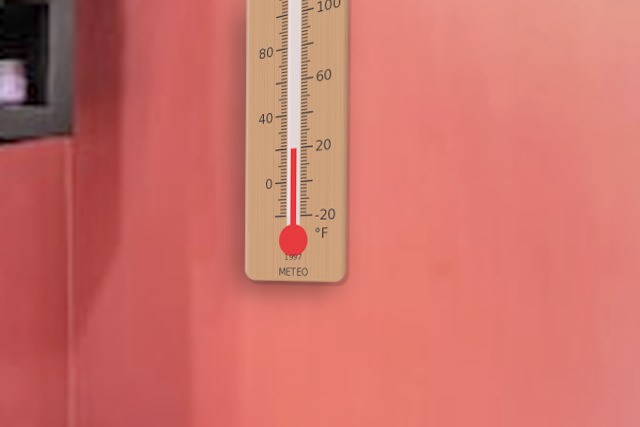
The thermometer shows 20°F
